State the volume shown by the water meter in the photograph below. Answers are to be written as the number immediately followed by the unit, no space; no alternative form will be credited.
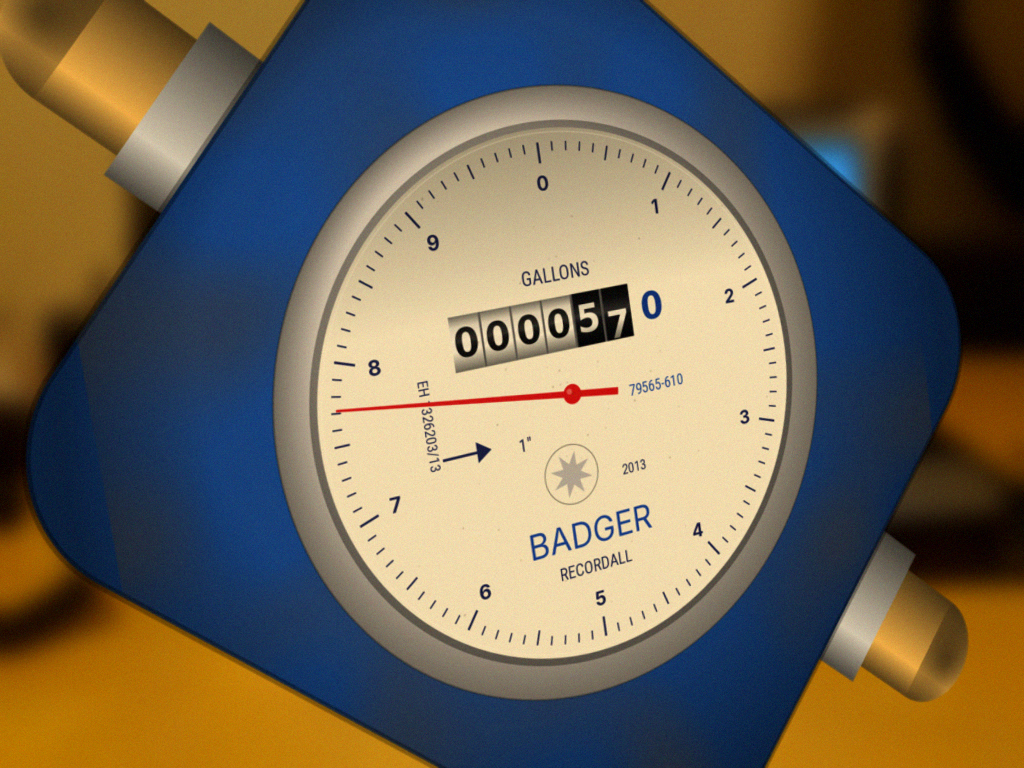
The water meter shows 567.7gal
